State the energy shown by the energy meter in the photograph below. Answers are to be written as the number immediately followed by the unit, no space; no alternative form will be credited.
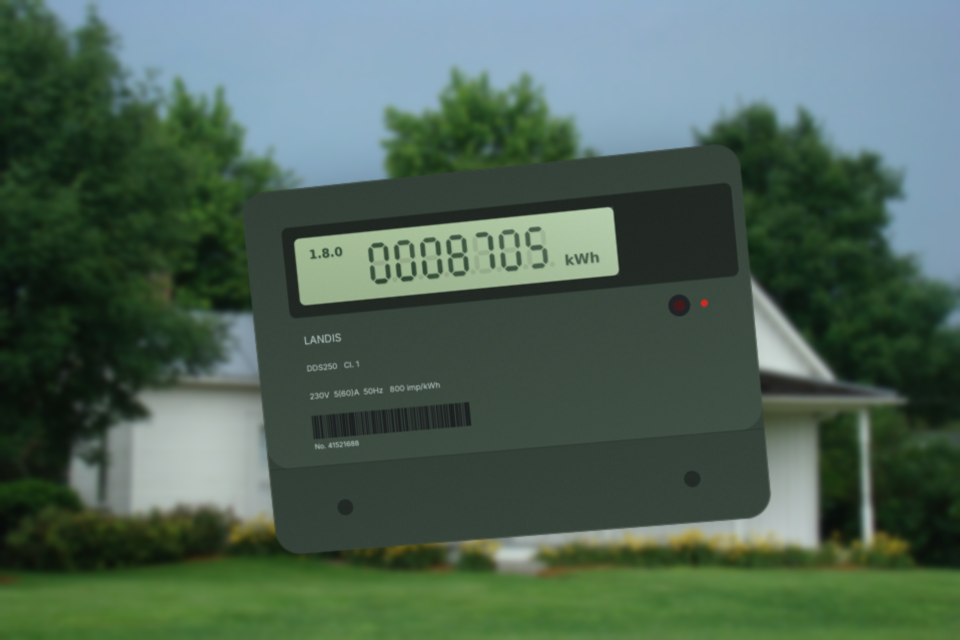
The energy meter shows 8705kWh
